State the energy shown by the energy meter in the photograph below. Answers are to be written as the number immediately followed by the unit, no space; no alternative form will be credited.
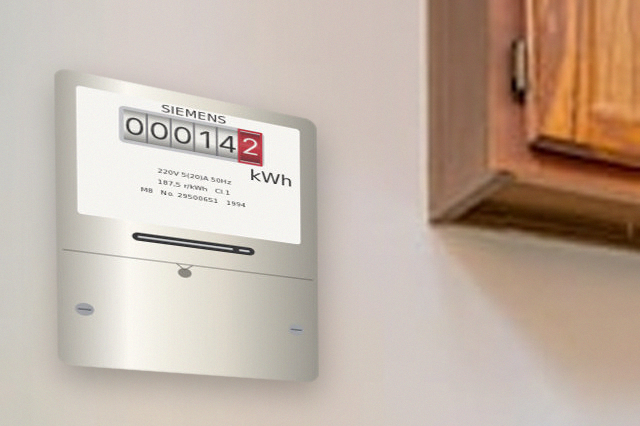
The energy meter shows 14.2kWh
